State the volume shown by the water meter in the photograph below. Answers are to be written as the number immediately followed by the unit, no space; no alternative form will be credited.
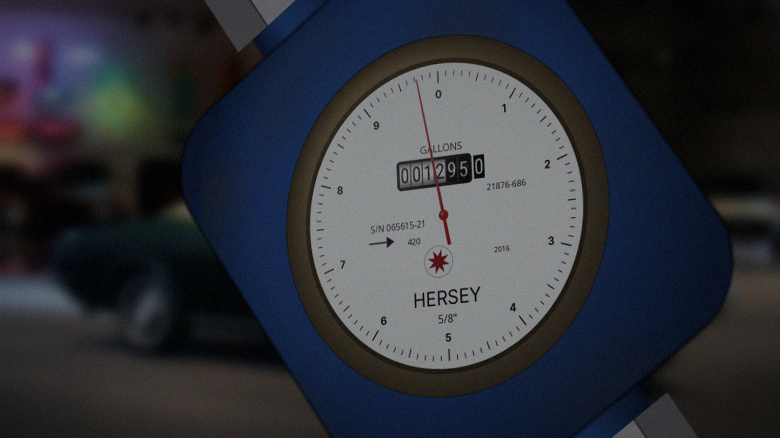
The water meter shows 12949.7gal
